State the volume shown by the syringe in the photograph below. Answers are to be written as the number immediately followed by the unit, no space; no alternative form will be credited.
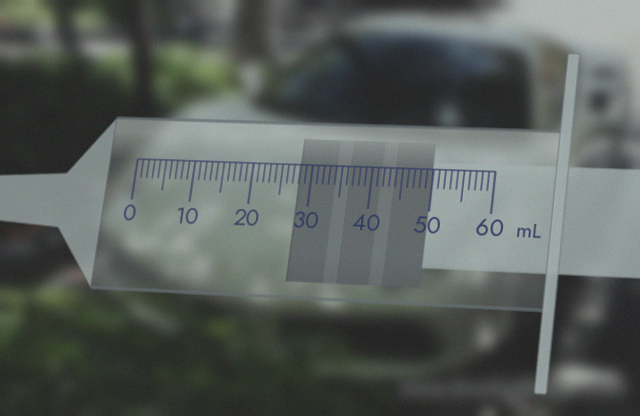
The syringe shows 28mL
